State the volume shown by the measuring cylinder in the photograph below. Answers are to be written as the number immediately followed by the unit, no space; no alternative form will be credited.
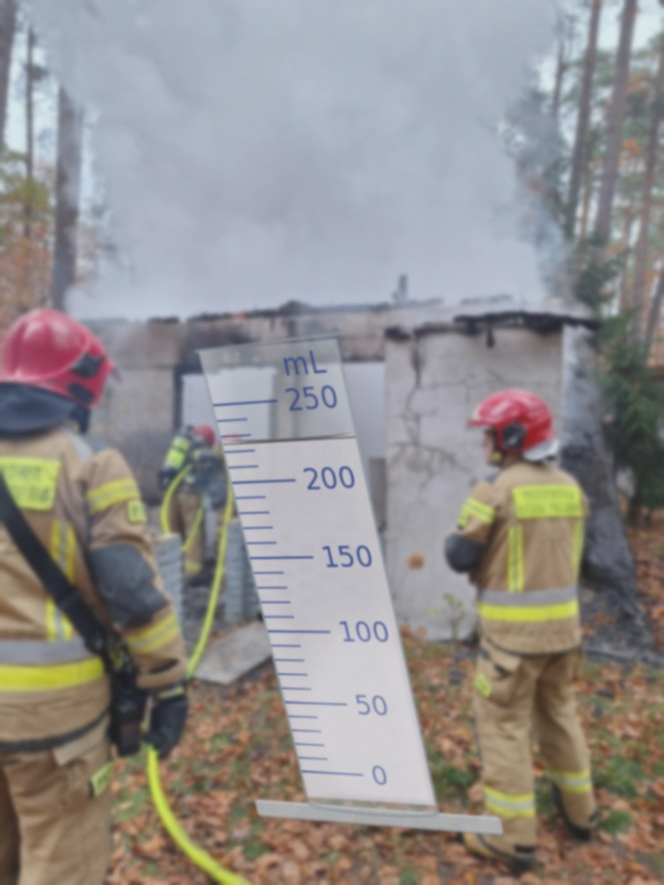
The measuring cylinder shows 225mL
